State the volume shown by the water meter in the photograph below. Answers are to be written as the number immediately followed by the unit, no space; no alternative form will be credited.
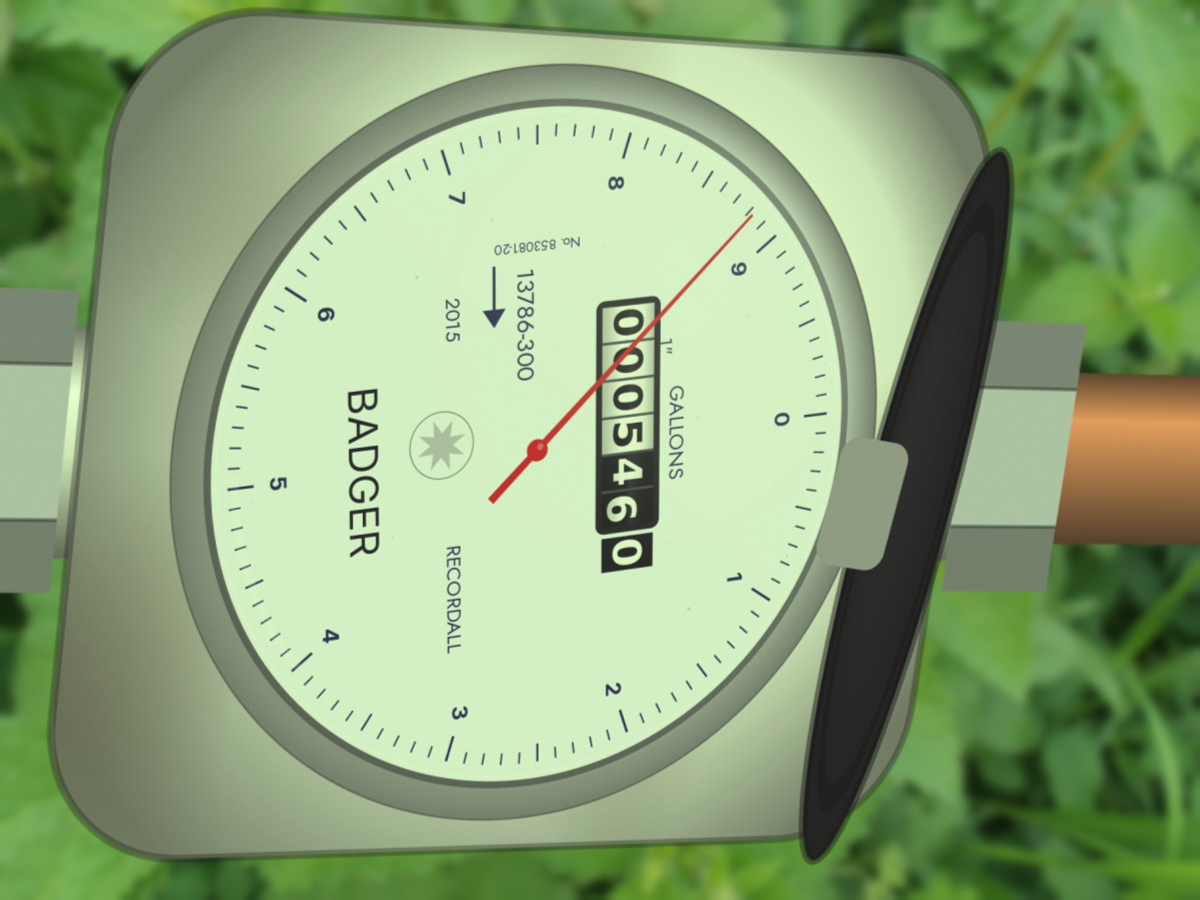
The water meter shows 5458.8gal
